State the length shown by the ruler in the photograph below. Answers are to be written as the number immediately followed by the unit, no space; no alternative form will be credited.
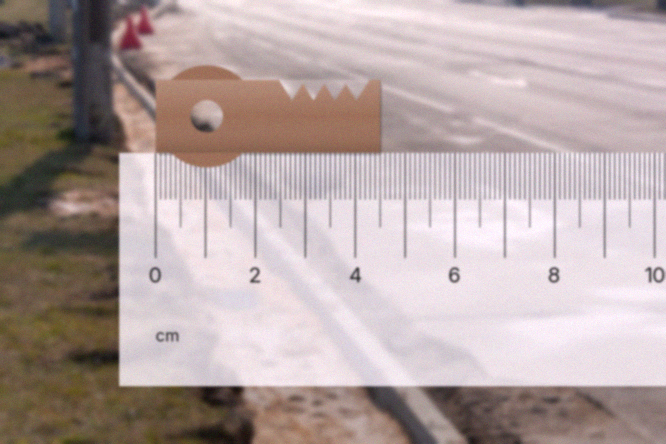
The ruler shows 4.5cm
